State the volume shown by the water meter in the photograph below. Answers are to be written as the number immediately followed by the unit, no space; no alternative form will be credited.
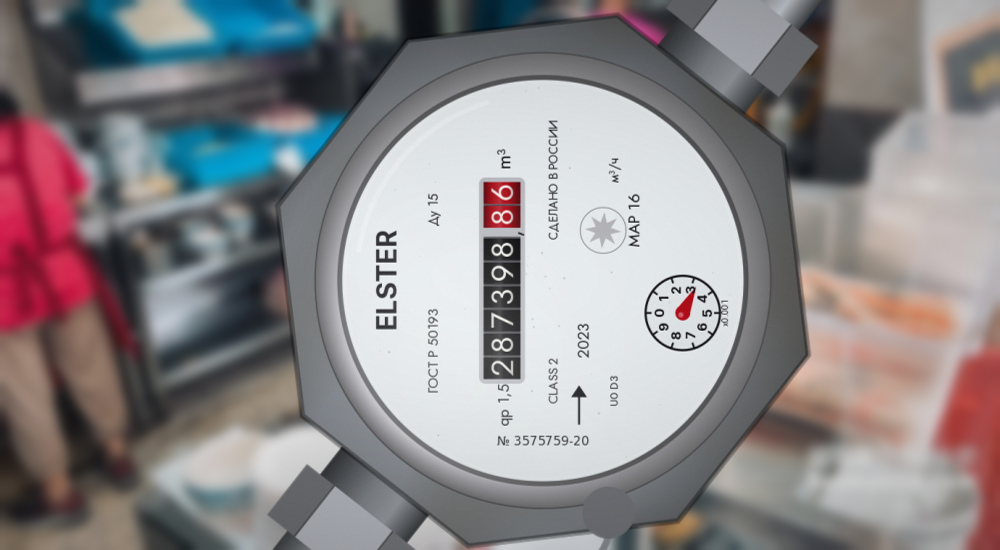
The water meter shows 287398.863m³
